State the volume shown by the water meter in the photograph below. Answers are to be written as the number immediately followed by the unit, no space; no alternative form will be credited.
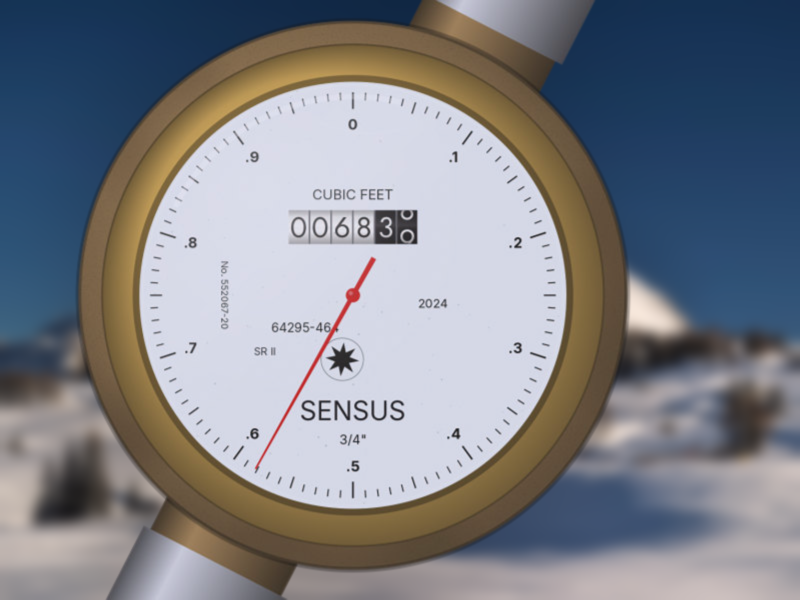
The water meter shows 6838.58ft³
